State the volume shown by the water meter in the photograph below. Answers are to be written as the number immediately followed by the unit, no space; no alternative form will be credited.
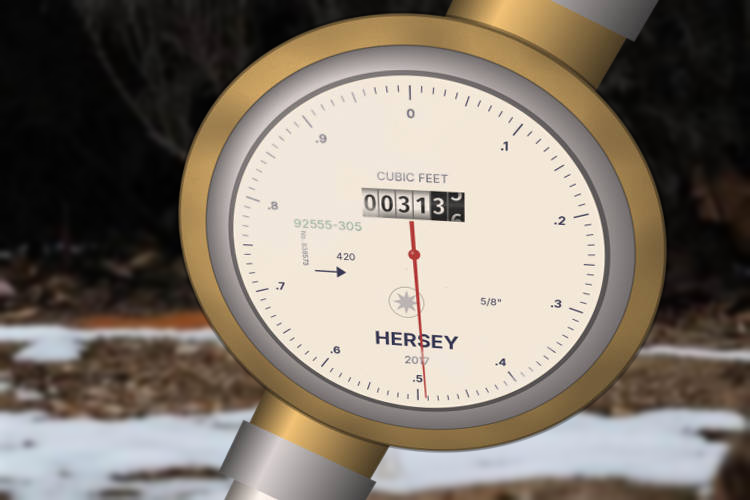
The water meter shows 3135.49ft³
